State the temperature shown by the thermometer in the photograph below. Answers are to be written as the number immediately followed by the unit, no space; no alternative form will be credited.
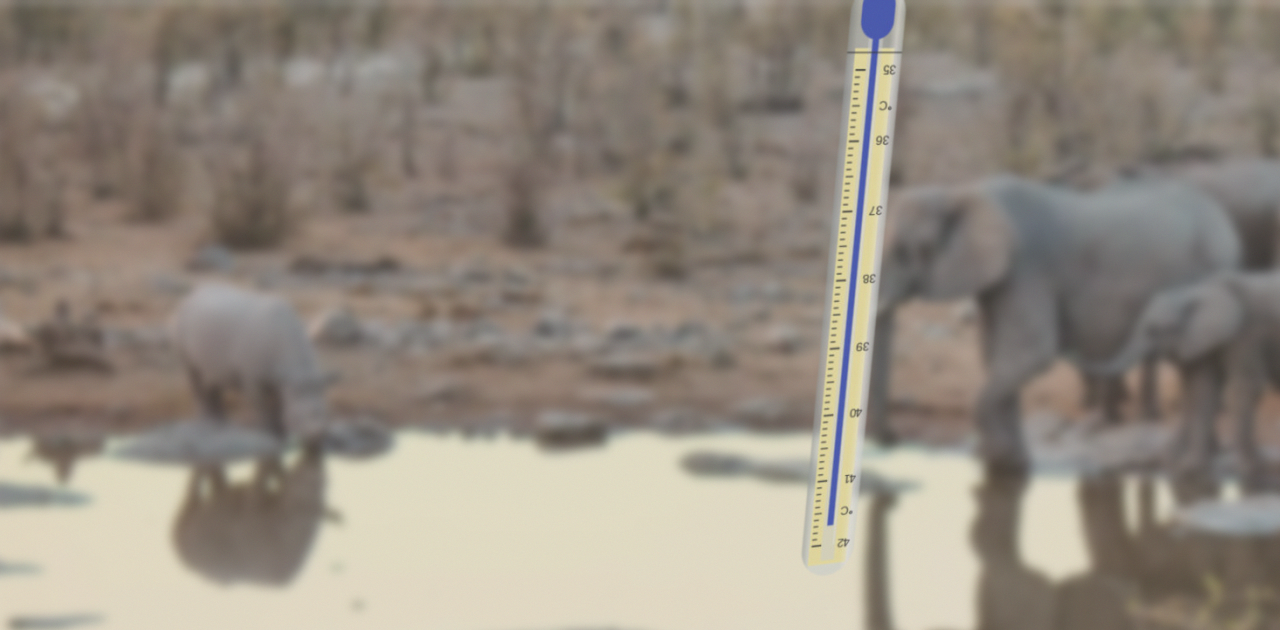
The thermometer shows 41.7°C
